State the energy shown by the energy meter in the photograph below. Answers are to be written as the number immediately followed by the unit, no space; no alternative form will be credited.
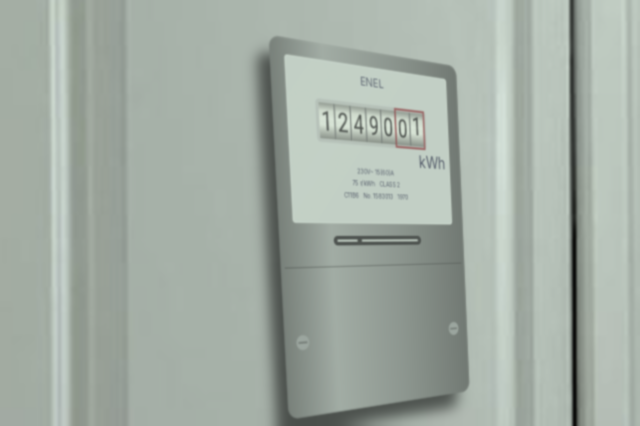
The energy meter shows 12490.01kWh
